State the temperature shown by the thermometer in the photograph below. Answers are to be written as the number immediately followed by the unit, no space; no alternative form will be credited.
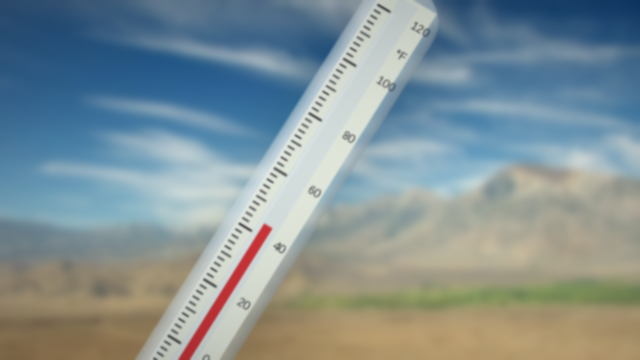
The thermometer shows 44°F
